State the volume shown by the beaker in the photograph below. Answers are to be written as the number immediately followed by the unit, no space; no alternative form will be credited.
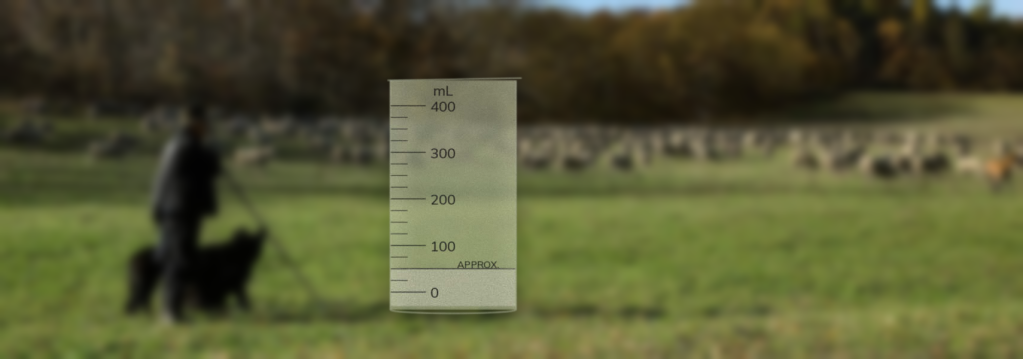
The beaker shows 50mL
